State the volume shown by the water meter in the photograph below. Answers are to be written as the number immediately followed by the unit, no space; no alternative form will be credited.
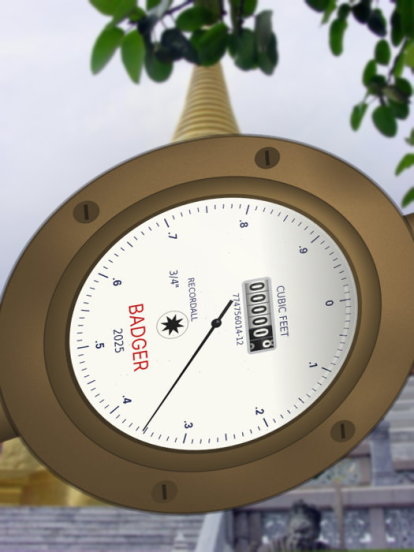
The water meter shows 8.35ft³
